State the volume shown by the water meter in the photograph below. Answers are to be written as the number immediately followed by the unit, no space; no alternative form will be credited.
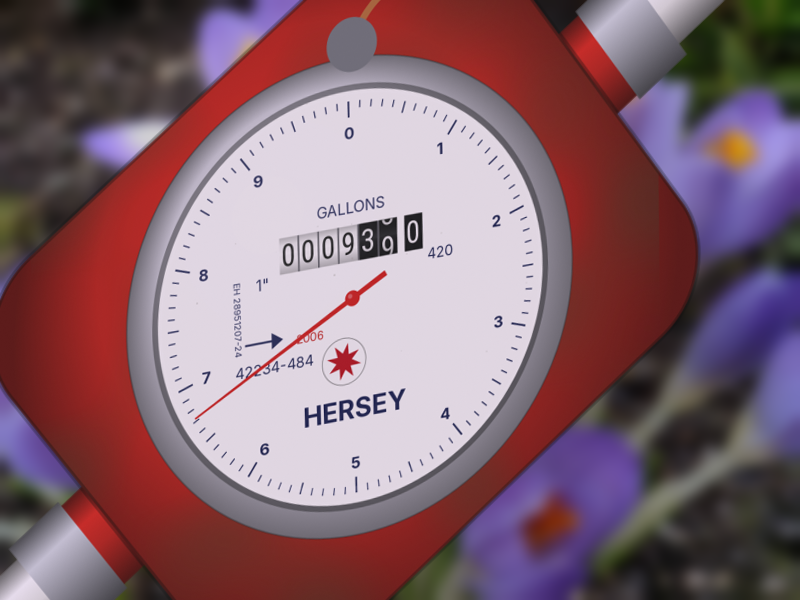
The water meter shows 9386.7gal
